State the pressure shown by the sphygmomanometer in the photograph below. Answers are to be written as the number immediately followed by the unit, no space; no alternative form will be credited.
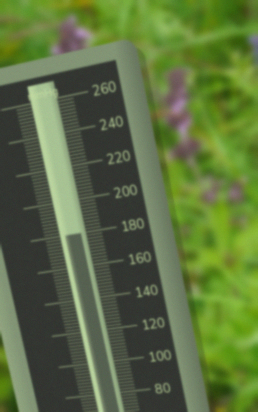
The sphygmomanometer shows 180mmHg
